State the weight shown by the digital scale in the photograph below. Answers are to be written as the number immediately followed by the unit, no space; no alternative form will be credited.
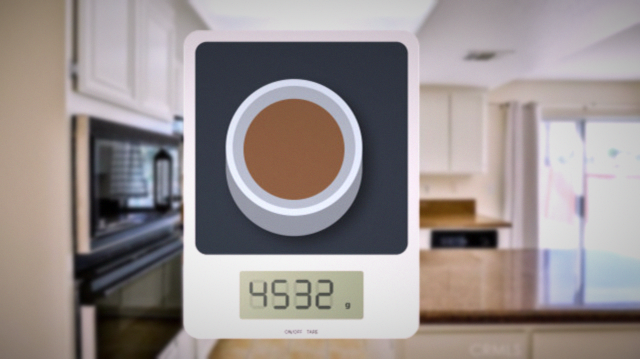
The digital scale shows 4532g
